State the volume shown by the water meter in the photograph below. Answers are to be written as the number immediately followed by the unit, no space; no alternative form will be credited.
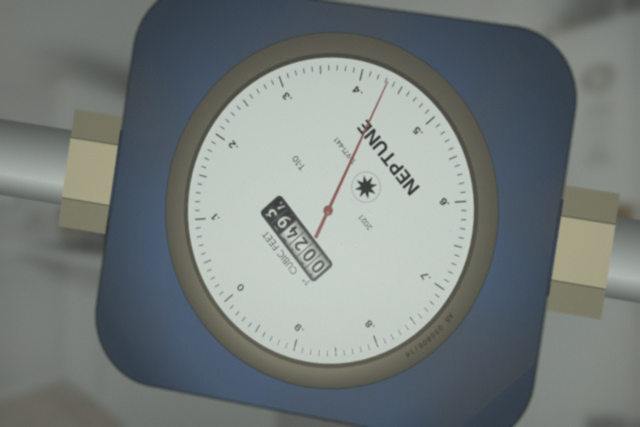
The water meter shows 2493.43ft³
